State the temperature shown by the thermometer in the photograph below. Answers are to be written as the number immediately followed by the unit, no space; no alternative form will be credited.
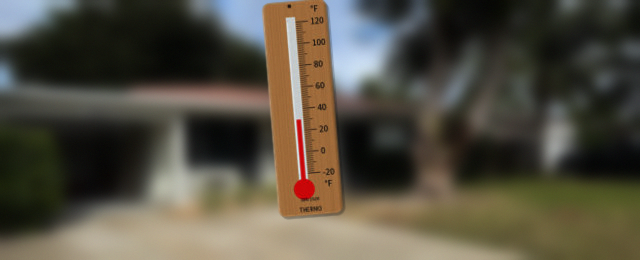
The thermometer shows 30°F
